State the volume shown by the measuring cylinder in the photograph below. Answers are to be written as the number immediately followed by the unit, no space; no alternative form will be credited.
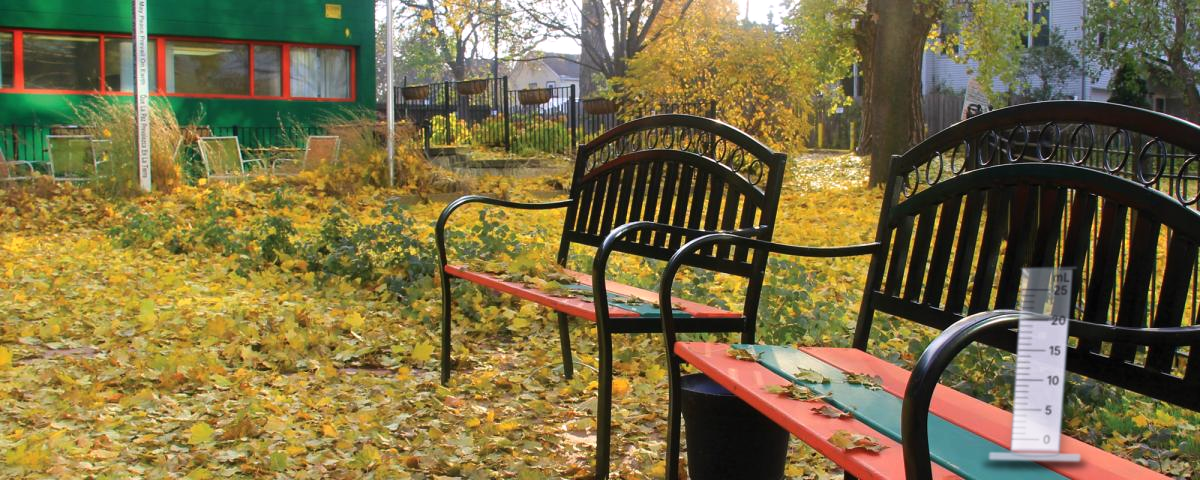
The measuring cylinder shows 20mL
